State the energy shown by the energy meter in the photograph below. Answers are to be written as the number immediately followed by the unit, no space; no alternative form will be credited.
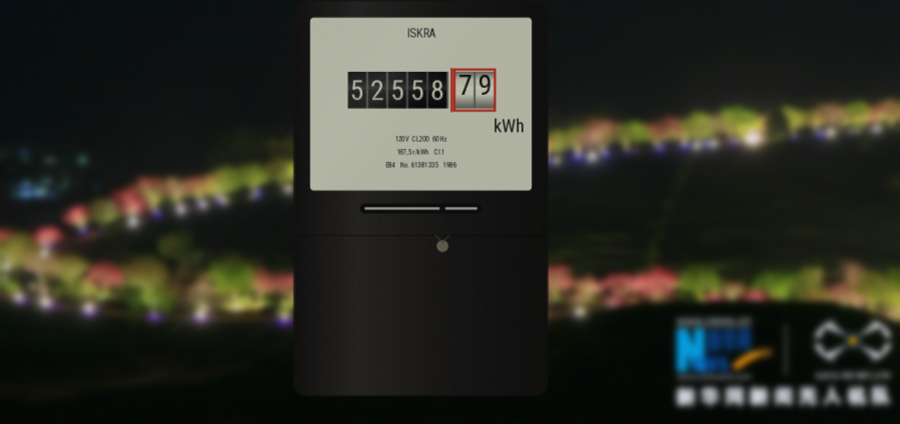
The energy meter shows 52558.79kWh
